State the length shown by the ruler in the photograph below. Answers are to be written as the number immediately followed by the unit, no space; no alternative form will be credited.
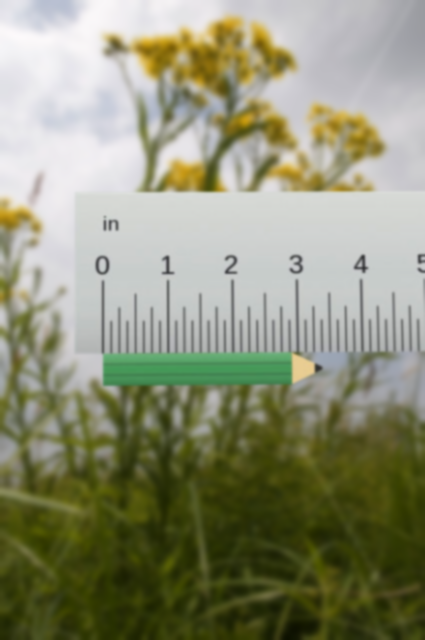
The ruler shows 3.375in
